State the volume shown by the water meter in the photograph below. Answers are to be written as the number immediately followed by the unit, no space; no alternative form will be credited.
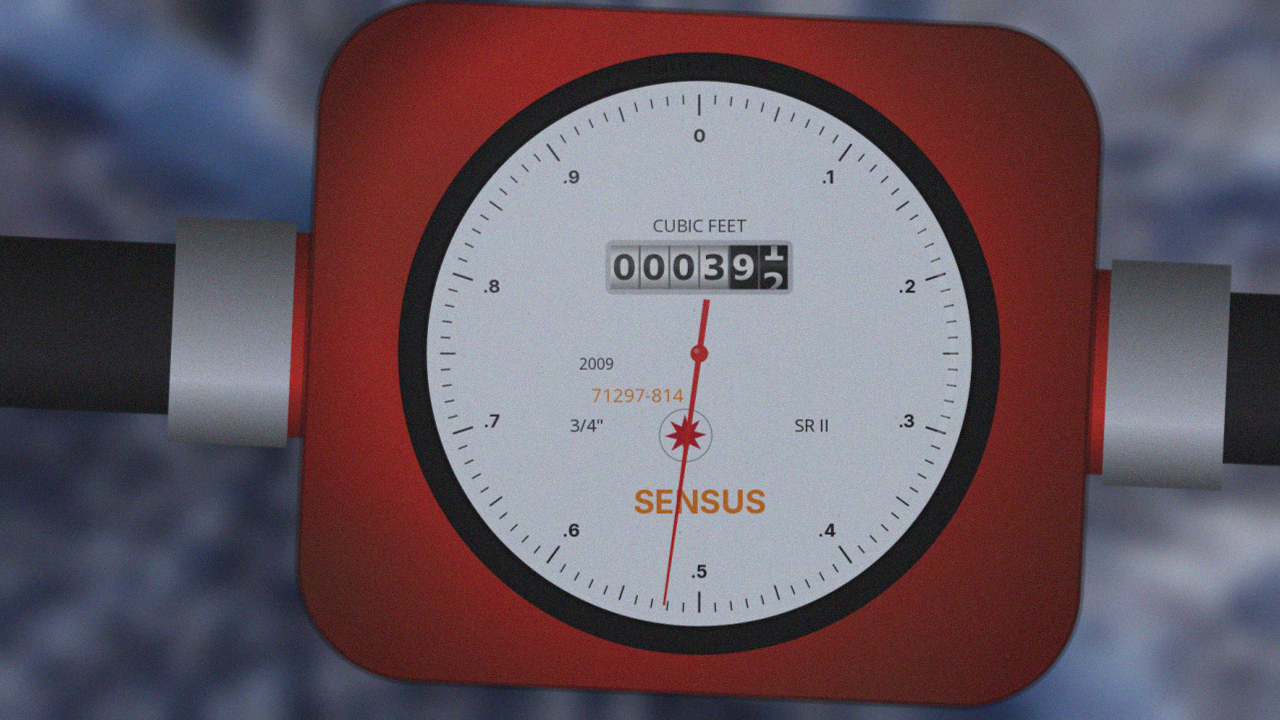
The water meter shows 391.52ft³
